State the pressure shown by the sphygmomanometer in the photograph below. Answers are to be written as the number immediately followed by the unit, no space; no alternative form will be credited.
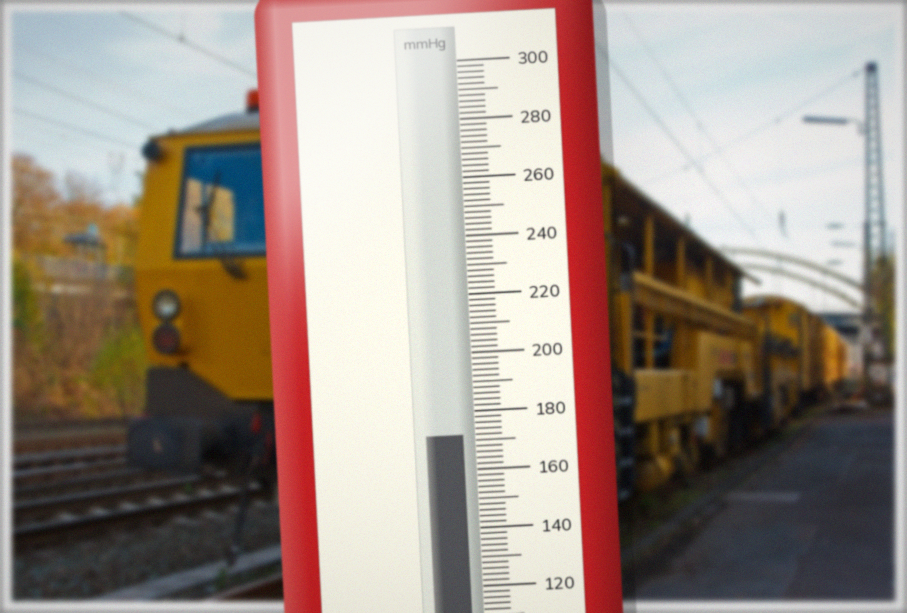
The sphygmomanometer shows 172mmHg
